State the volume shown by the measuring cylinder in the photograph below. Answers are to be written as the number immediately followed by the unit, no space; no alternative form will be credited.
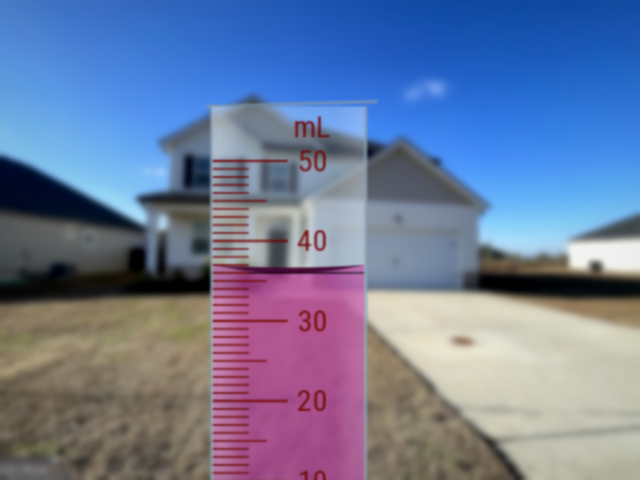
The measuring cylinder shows 36mL
